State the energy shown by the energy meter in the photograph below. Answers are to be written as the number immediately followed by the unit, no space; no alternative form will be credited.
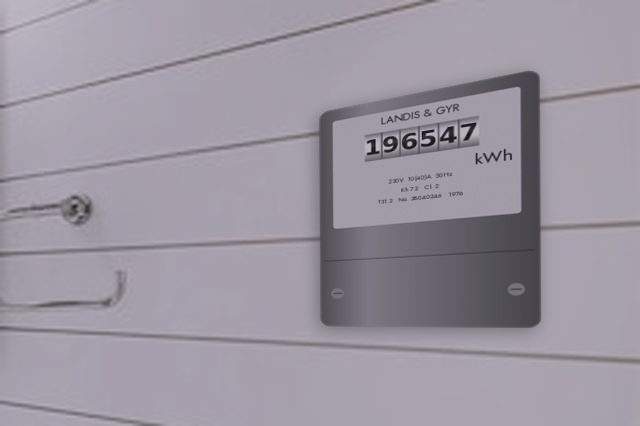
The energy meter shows 196547kWh
